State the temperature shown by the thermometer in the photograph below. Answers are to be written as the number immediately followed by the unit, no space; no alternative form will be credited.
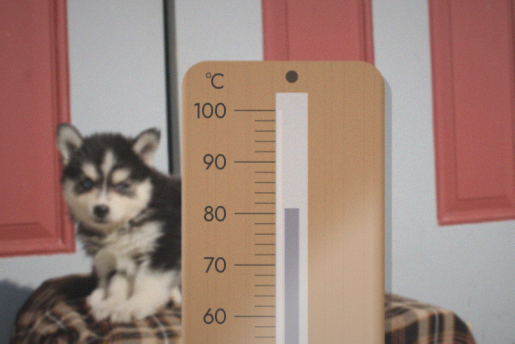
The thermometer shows 81°C
